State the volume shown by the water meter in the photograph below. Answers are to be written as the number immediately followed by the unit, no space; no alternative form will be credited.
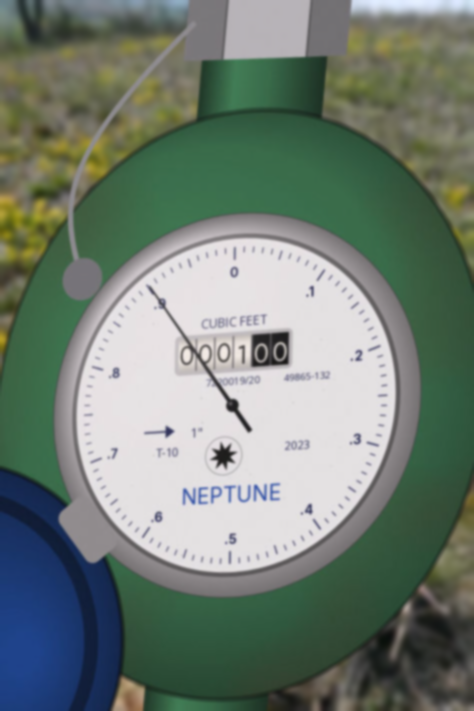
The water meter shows 99.90ft³
